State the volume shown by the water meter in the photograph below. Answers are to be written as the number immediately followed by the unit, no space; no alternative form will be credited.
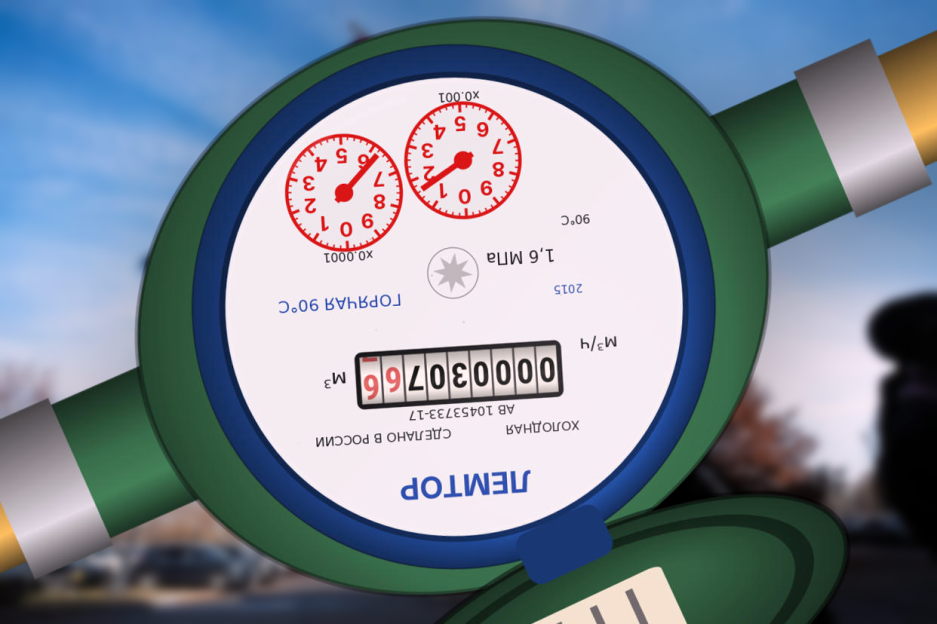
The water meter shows 307.6616m³
